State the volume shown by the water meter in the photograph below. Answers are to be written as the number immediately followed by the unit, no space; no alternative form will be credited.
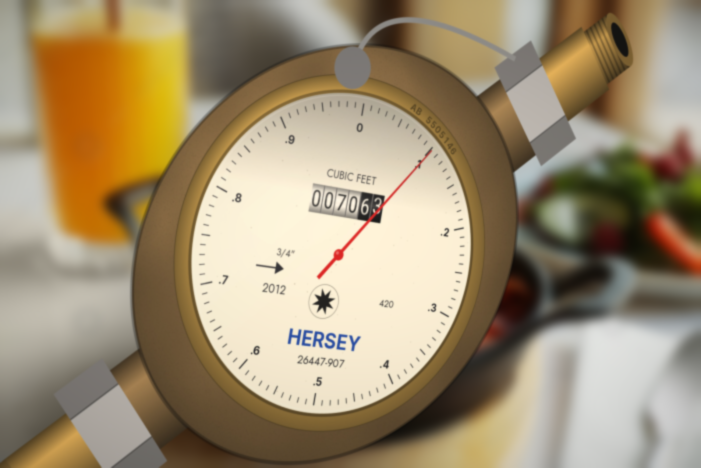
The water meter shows 7063.10ft³
